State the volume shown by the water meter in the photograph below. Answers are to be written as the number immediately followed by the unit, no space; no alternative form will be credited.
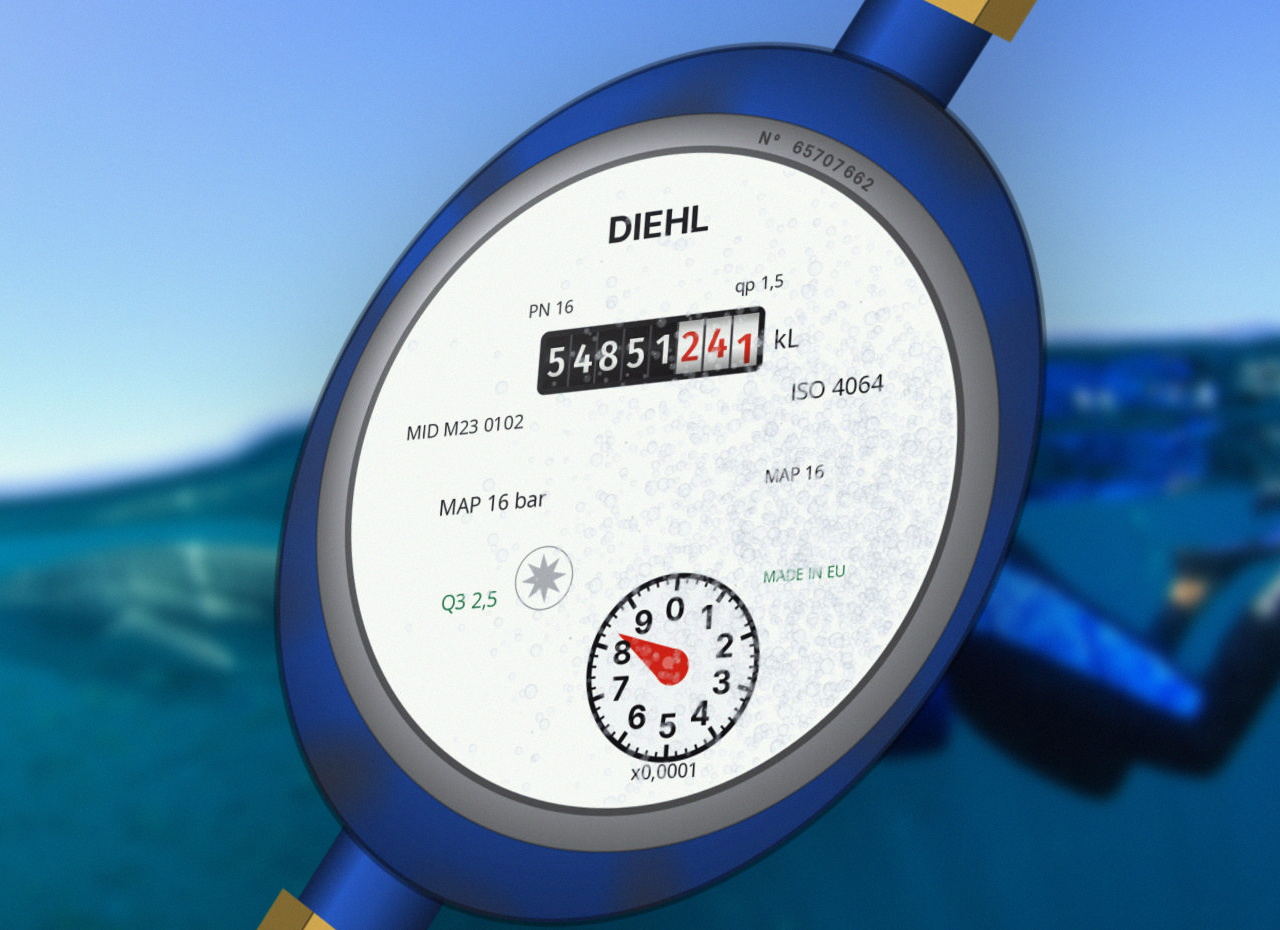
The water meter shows 54851.2408kL
